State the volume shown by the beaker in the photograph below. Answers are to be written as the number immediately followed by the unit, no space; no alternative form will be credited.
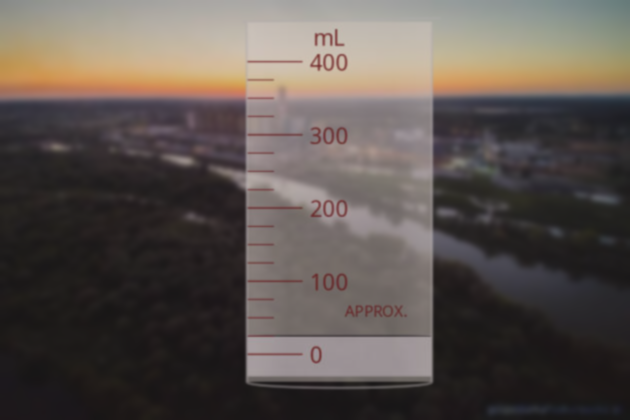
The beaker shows 25mL
